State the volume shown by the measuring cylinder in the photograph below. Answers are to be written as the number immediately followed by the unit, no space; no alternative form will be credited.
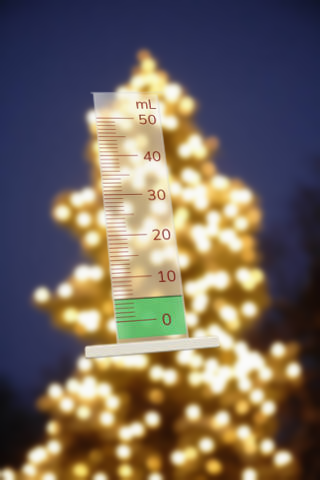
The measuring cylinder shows 5mL
